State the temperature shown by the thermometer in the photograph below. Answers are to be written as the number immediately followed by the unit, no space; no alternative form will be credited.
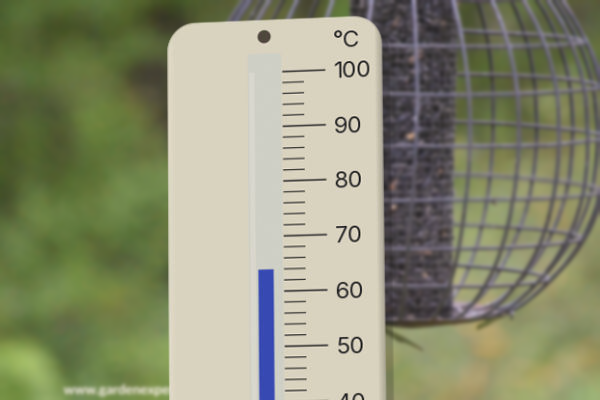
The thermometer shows 64°C
